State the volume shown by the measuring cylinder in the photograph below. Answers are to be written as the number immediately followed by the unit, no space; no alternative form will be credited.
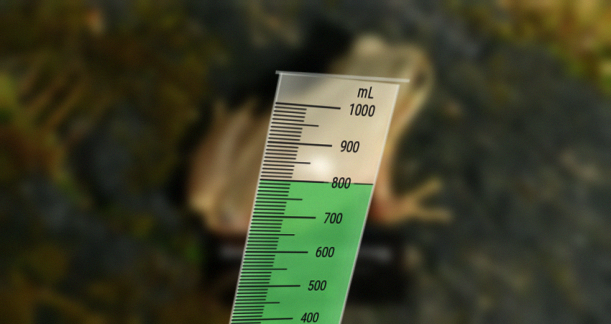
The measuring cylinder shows 800mL
